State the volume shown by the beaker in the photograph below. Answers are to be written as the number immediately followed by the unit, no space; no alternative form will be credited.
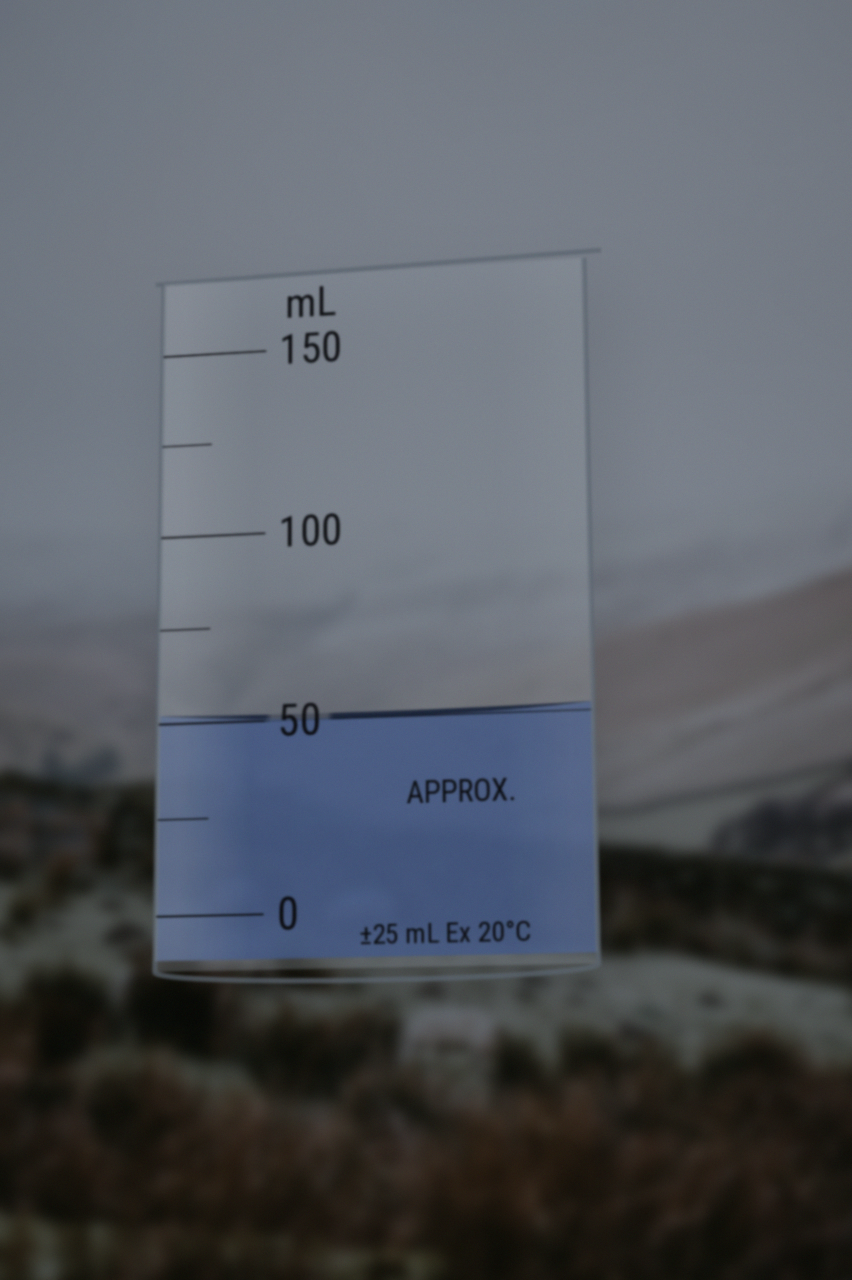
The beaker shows 50mL
